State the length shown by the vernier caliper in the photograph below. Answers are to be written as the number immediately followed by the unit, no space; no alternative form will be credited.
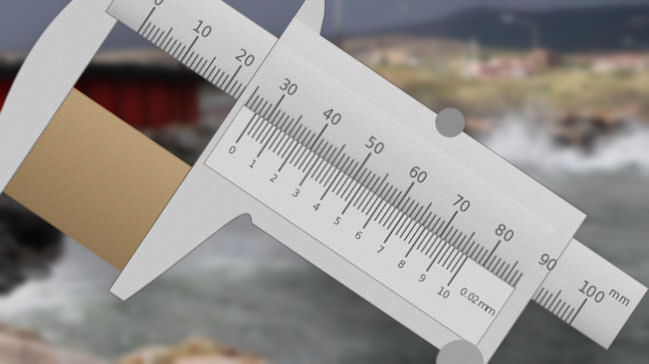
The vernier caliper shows 27.5mm
